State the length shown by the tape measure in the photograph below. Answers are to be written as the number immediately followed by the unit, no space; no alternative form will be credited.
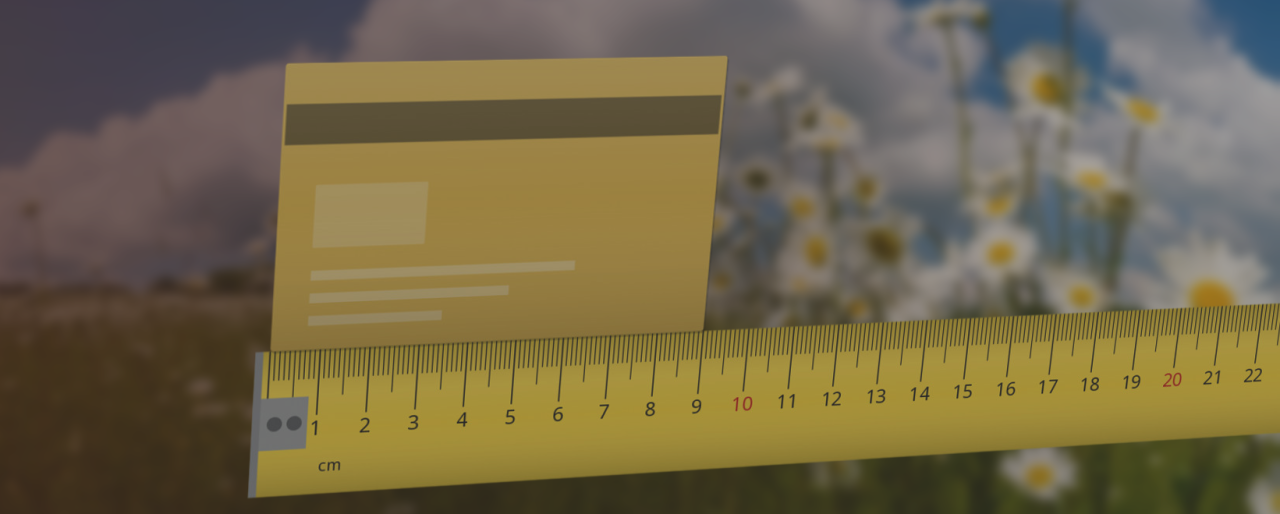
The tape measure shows 9cm
